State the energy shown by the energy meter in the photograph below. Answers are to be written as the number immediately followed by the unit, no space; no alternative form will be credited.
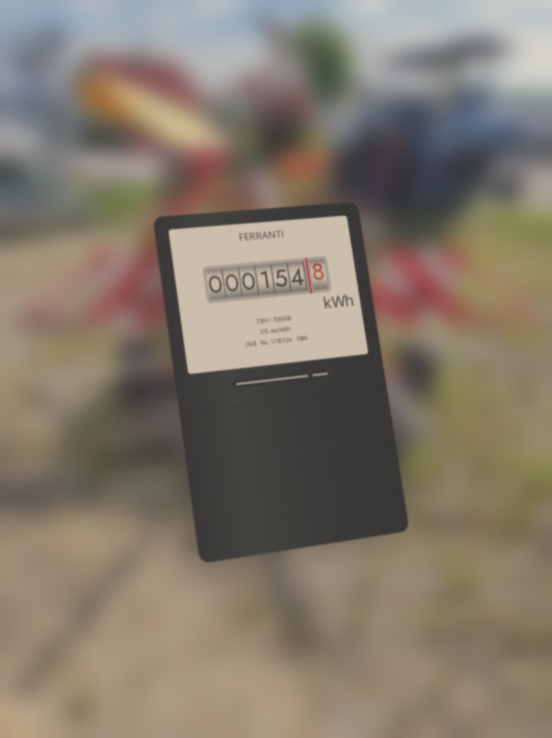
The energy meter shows 154.8kWh
